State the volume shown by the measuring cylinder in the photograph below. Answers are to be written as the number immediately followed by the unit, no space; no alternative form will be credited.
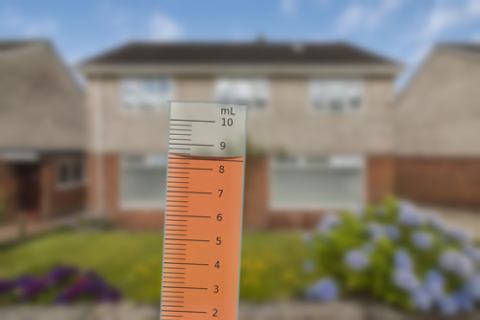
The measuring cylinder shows 8.4mL
